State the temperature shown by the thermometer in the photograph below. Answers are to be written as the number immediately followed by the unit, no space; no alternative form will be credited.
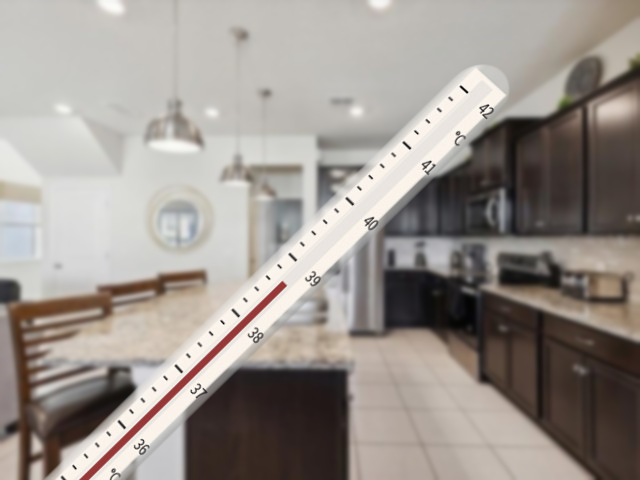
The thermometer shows 38.7°C
